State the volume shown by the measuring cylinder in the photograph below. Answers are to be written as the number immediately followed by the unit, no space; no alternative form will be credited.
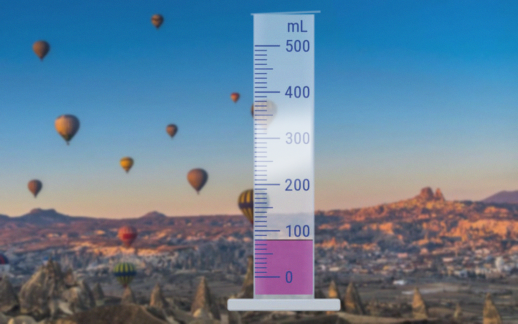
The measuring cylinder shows 80mL
